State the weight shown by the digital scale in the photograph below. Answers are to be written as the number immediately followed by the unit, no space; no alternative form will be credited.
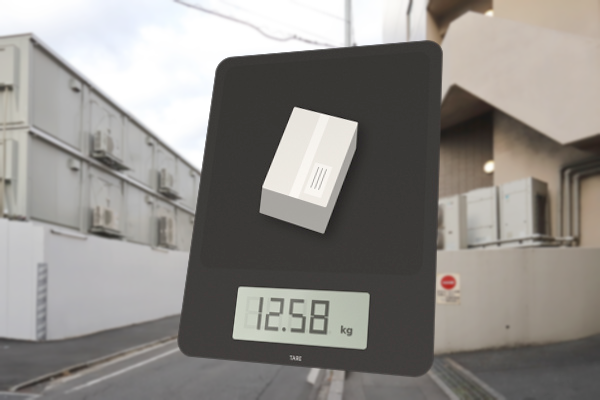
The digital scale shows 12.58kg
